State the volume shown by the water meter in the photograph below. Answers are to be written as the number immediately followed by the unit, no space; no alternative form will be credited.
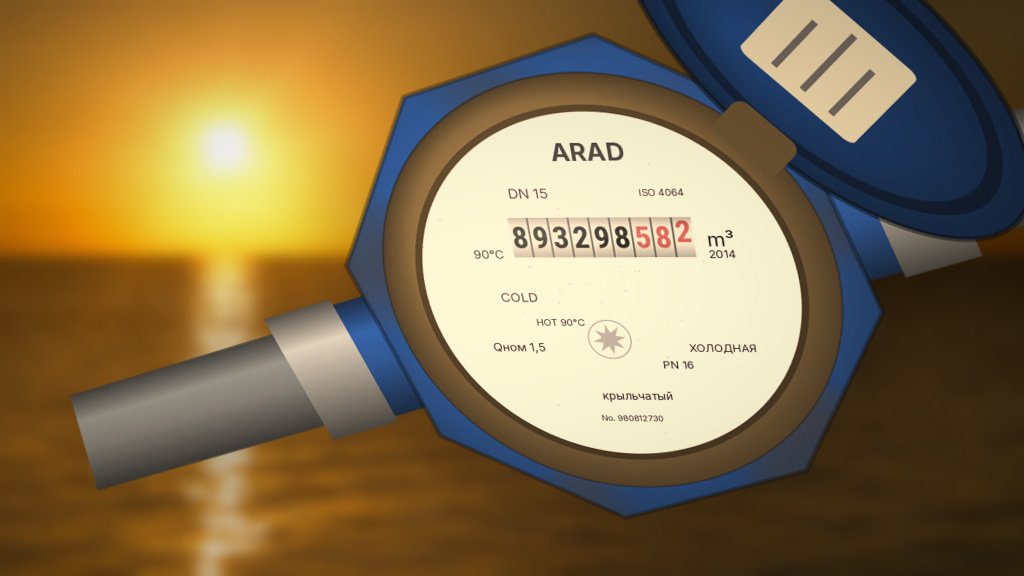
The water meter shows 893298.582m³
